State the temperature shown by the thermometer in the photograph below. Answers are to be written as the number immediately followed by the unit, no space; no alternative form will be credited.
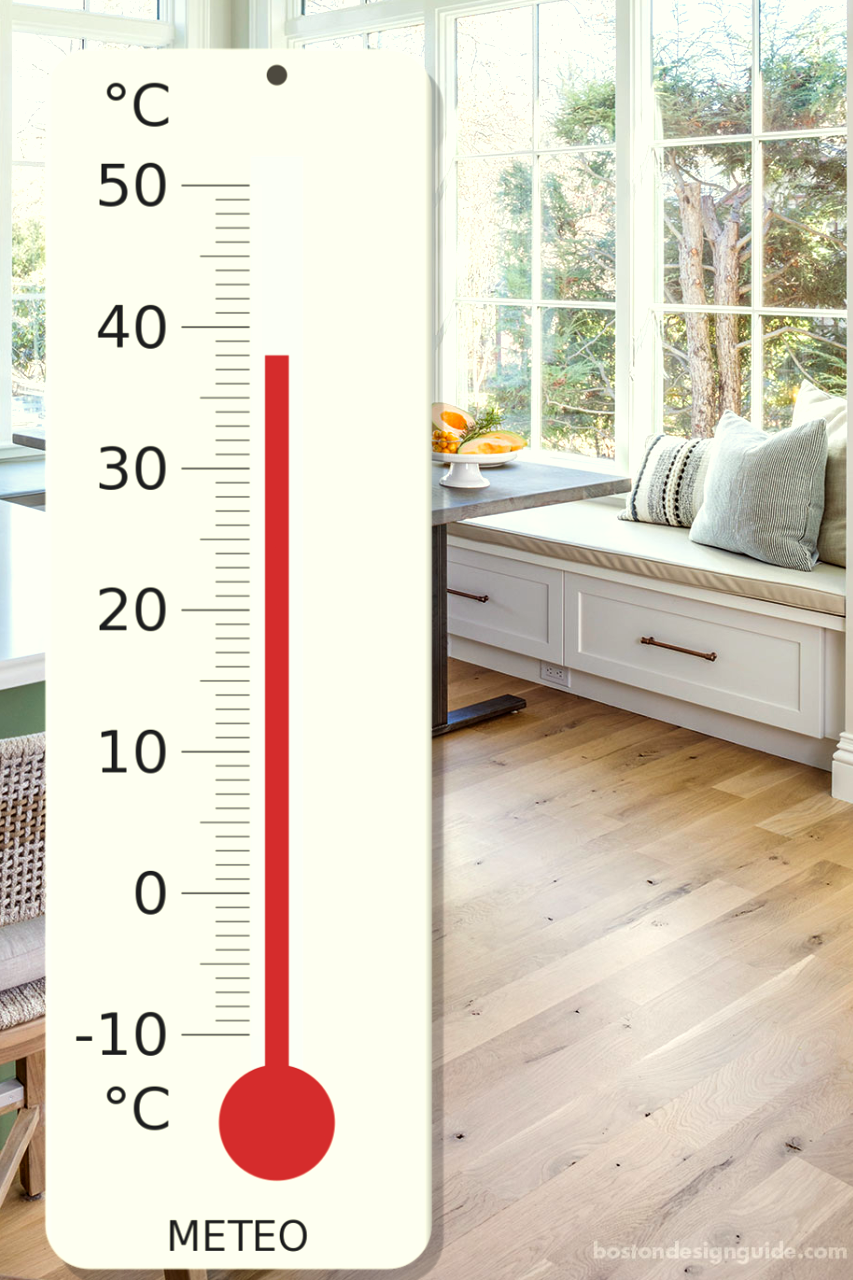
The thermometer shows 38°C
